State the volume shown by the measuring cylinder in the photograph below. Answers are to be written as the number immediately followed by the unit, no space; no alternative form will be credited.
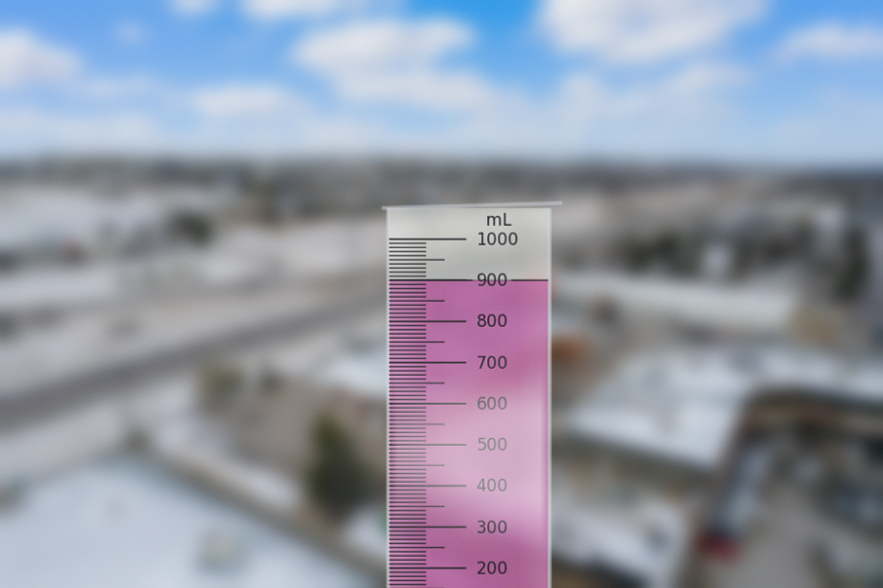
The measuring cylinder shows 900mL
